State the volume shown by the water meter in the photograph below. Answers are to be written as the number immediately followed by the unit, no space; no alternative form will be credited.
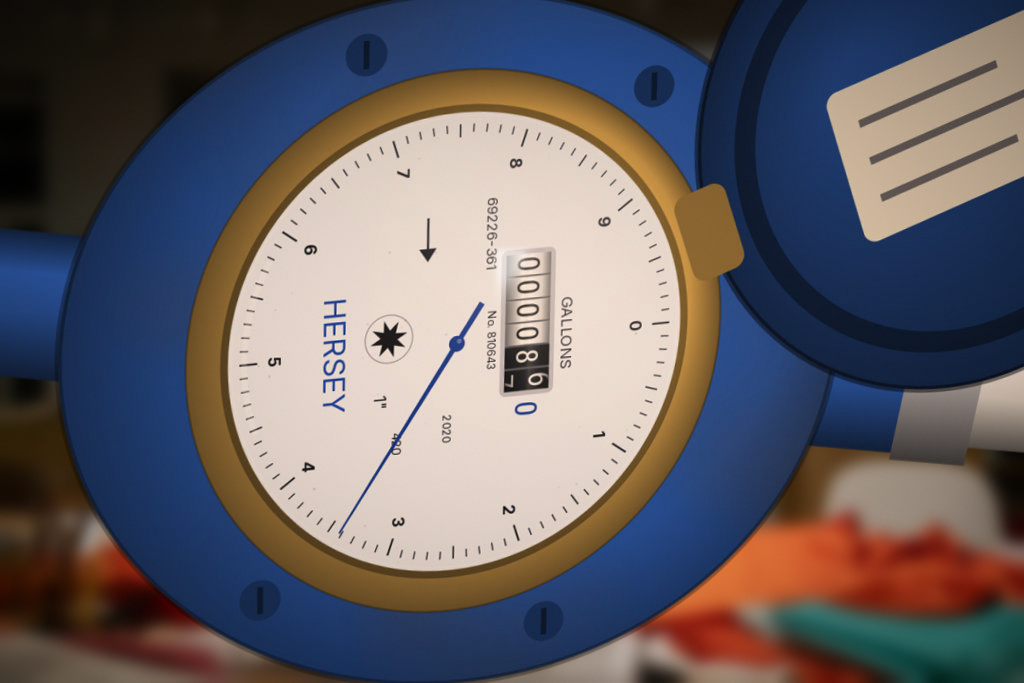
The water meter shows 863.4gal
